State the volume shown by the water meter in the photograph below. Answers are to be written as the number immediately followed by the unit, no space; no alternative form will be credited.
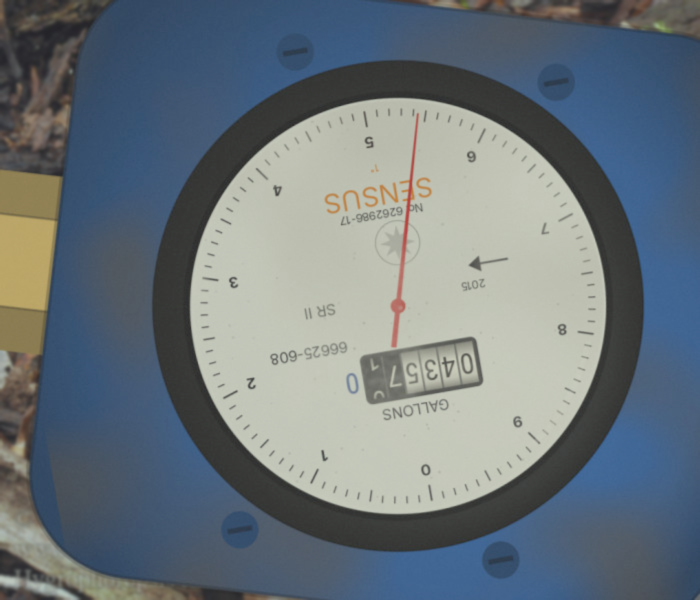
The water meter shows 435705.4gal
